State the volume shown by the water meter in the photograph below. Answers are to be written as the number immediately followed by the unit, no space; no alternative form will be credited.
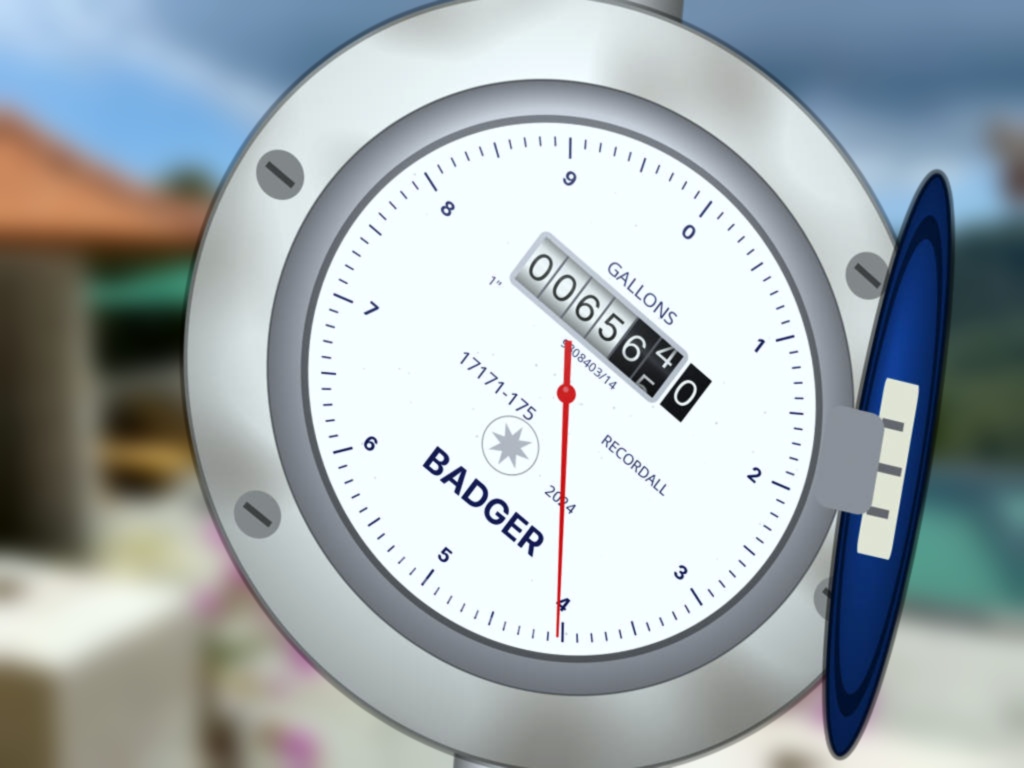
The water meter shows 65644.0gal
